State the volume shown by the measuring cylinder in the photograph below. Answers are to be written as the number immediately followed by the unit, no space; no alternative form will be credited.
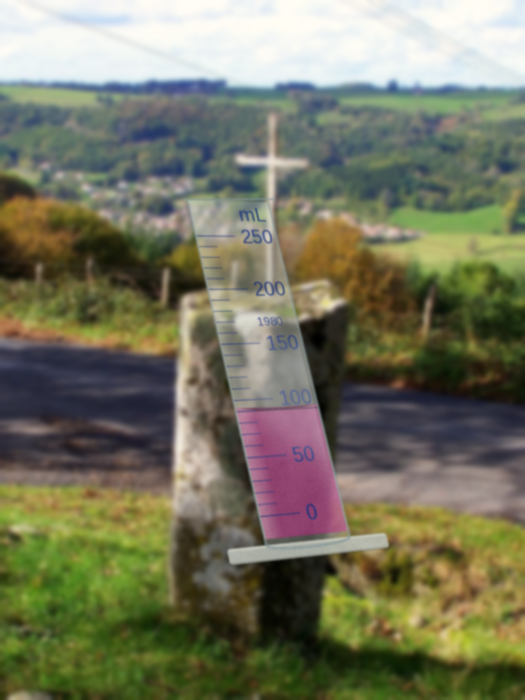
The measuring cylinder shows 90mL
